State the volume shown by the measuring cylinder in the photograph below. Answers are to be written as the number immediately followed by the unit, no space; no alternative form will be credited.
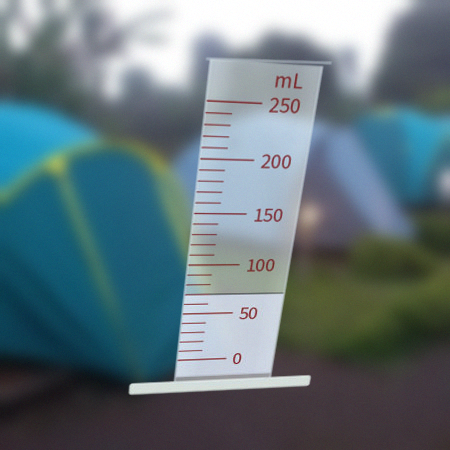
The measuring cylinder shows 70mL
